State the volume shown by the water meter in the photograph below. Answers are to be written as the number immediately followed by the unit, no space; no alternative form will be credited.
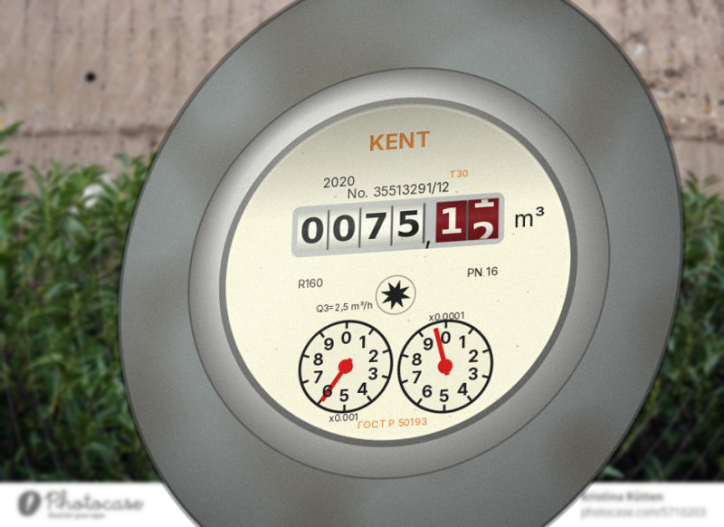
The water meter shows 75.1159m³
